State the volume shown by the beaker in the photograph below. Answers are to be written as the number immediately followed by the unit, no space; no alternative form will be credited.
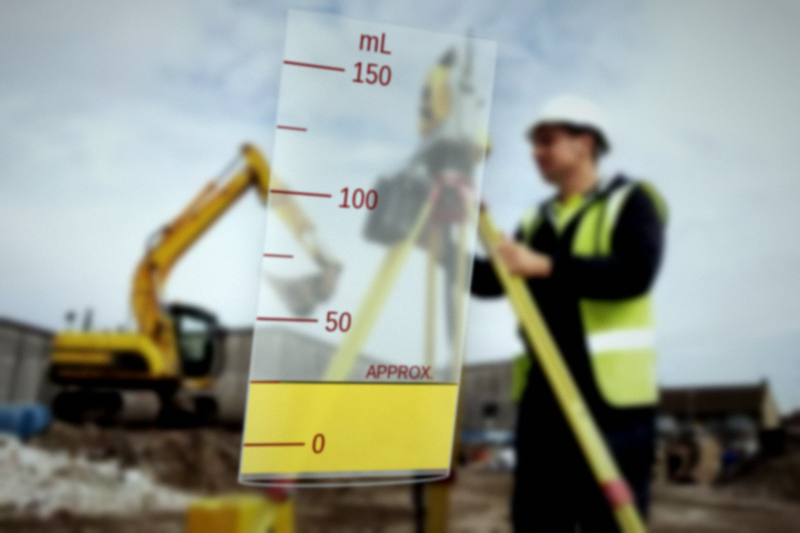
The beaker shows 25mL
